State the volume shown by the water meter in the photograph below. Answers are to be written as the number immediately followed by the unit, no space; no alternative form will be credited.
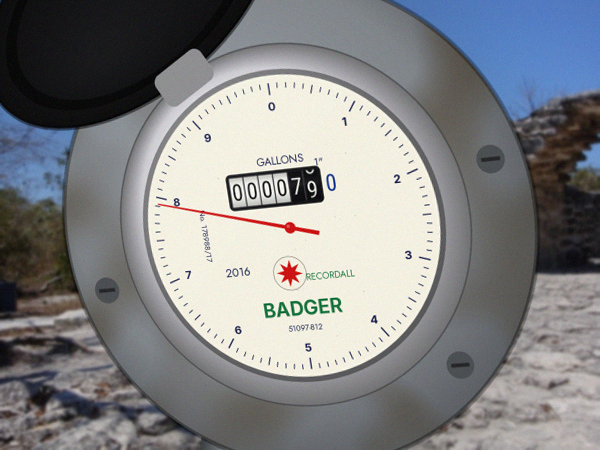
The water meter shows 787.9gal
